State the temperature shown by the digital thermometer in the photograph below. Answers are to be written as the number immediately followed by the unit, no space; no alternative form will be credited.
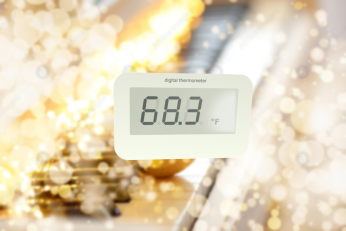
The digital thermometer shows 68.3°F
